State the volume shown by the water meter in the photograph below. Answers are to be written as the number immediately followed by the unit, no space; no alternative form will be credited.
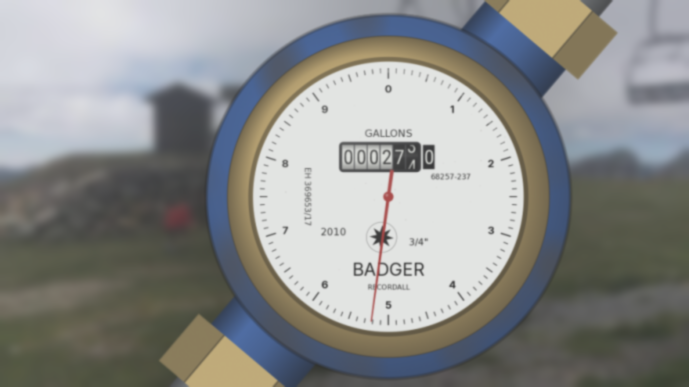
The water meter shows 2735.2gal
